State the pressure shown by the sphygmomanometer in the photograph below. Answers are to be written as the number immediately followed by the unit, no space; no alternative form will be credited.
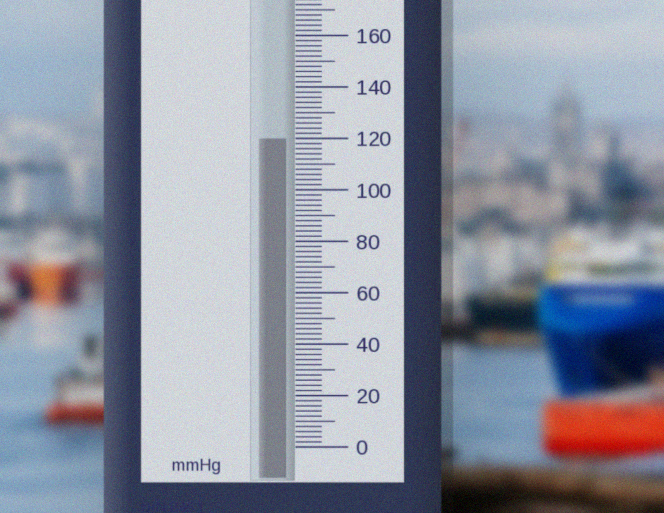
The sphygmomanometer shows 120mmHg
